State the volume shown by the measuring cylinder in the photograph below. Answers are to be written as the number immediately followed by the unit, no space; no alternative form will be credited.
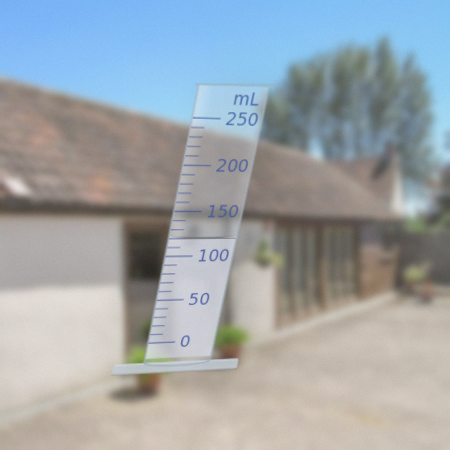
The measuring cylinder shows 120mL
